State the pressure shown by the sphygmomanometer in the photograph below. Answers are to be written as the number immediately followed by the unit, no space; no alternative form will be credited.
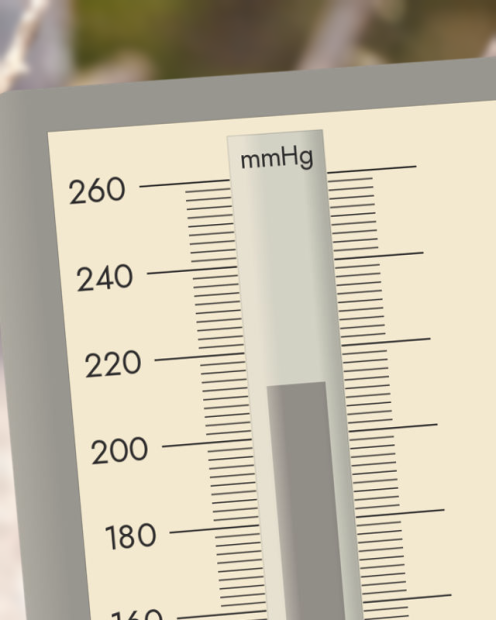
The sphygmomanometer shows 212mmHg
